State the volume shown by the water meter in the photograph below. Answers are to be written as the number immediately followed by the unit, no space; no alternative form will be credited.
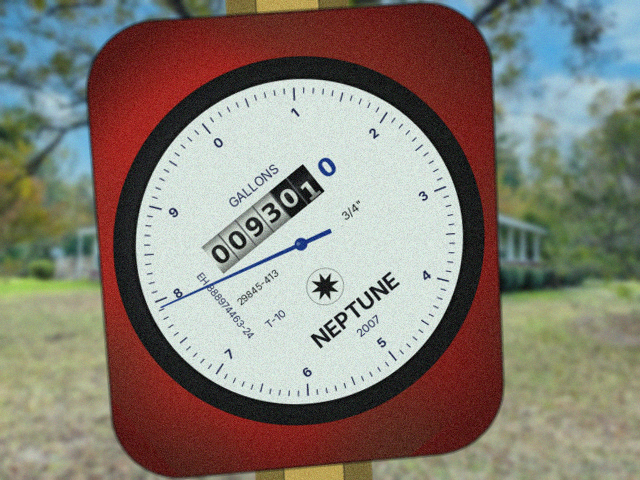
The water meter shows 93007.9gal
